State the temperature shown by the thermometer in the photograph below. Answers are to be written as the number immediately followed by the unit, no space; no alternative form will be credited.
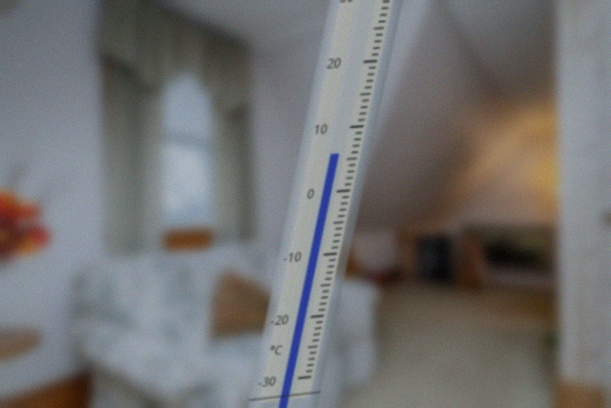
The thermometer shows 6°C
